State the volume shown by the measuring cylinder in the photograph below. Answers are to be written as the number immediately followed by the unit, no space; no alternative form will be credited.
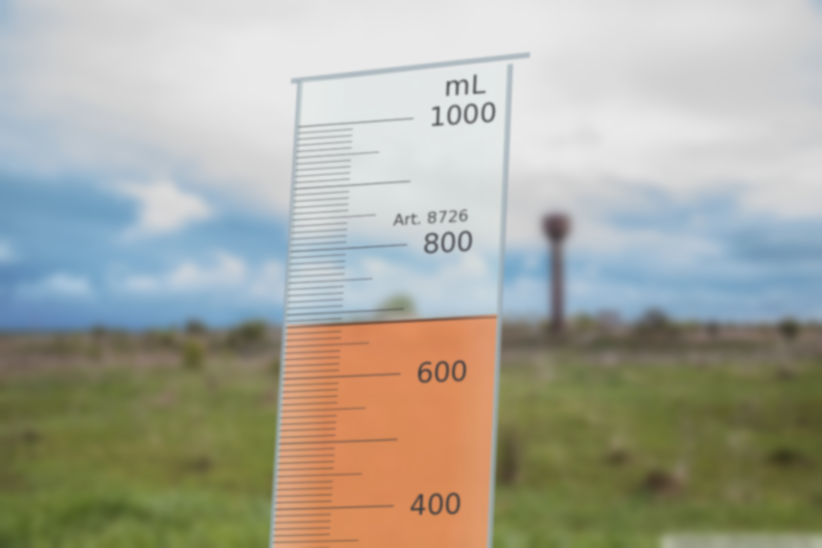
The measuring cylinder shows 680mL
